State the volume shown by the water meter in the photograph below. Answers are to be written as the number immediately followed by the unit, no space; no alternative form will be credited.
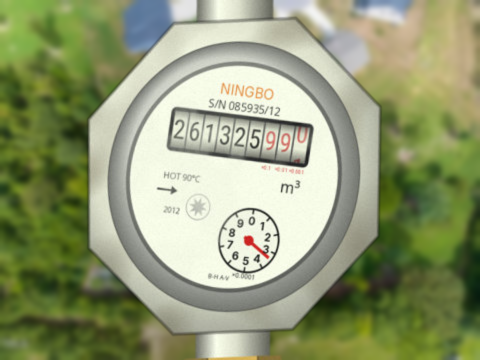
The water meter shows 261325.9903m³
